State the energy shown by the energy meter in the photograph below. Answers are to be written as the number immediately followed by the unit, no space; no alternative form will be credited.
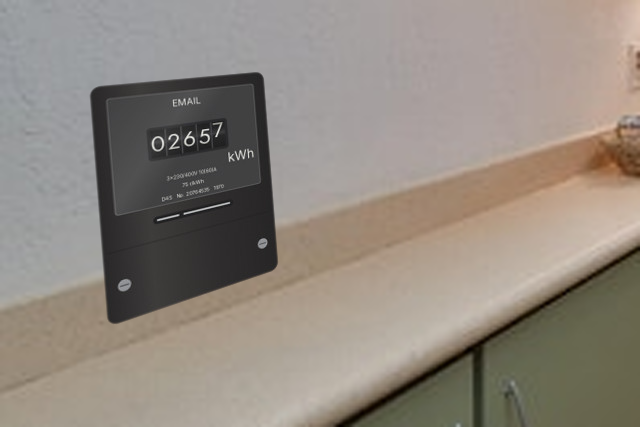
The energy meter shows 2657kWh
